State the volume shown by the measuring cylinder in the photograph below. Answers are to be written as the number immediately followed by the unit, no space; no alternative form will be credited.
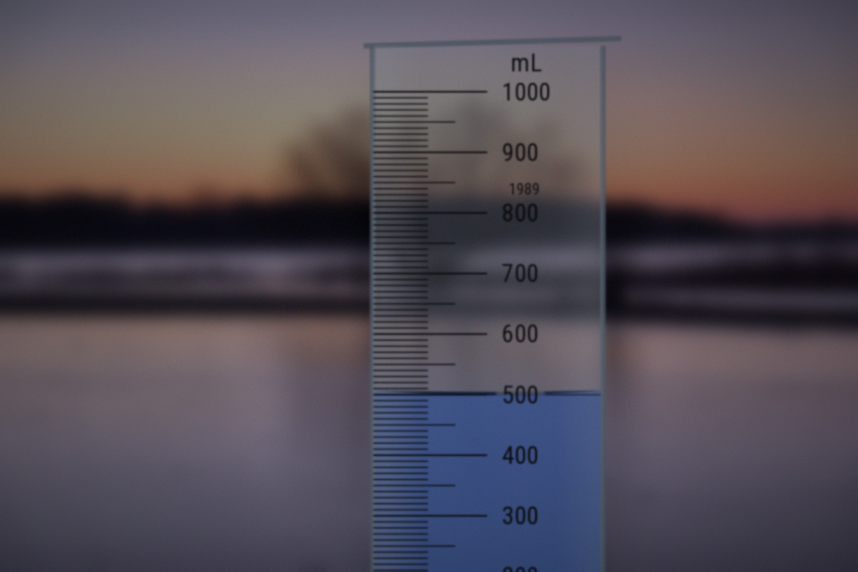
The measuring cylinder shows 500mL
